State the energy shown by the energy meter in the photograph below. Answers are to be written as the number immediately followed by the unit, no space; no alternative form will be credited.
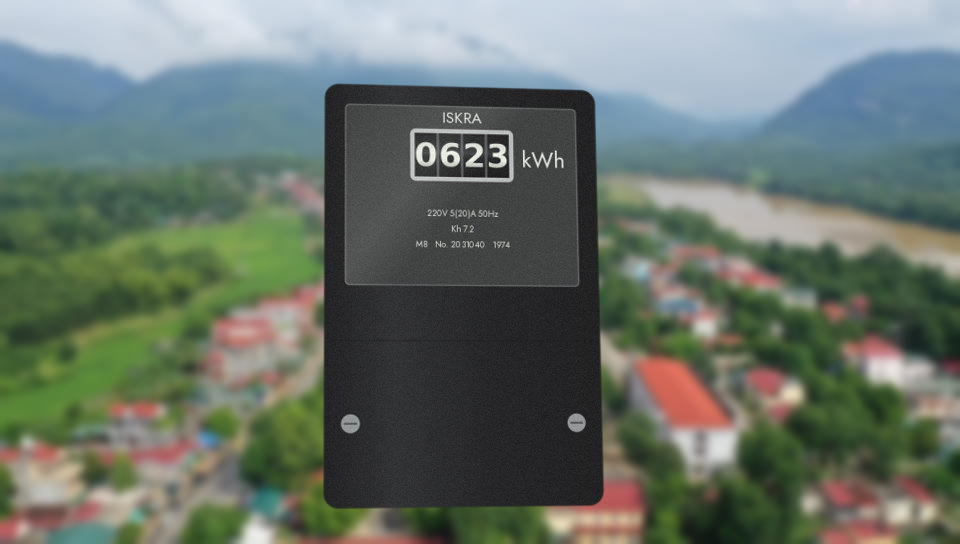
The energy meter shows 623kWh
